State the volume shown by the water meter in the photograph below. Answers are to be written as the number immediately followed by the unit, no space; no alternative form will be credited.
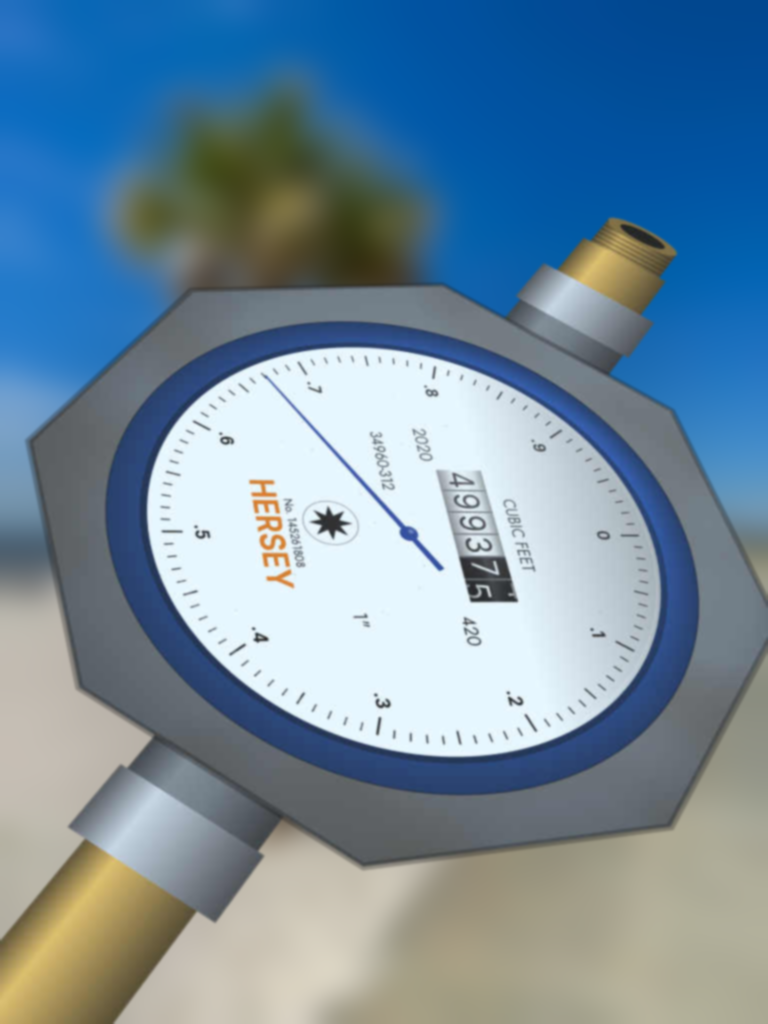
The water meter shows 499374.67ft³
